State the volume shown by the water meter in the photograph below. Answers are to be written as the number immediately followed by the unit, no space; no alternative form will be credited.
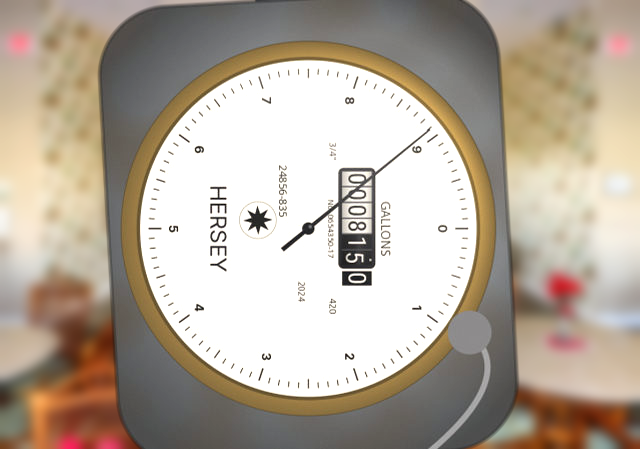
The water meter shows 8148.9gal
